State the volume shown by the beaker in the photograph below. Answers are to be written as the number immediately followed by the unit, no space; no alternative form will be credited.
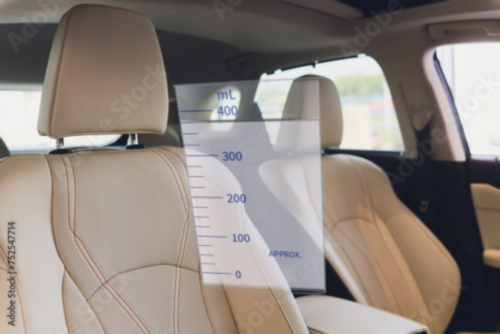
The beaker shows 375mL
